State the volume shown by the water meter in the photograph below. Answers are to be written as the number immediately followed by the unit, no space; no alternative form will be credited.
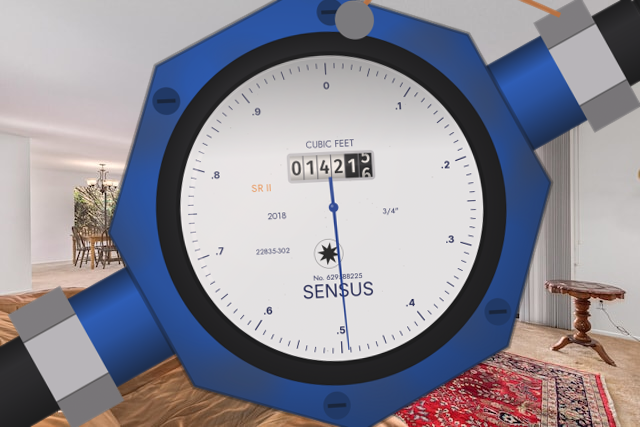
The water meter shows 14215.49ft³
